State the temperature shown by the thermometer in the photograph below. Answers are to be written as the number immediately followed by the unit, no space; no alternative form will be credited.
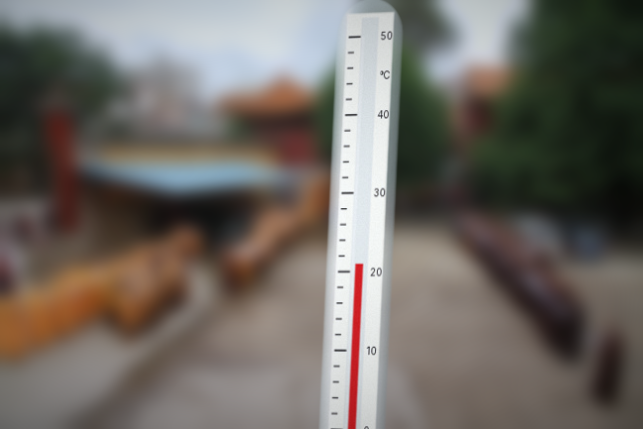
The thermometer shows 21°C
